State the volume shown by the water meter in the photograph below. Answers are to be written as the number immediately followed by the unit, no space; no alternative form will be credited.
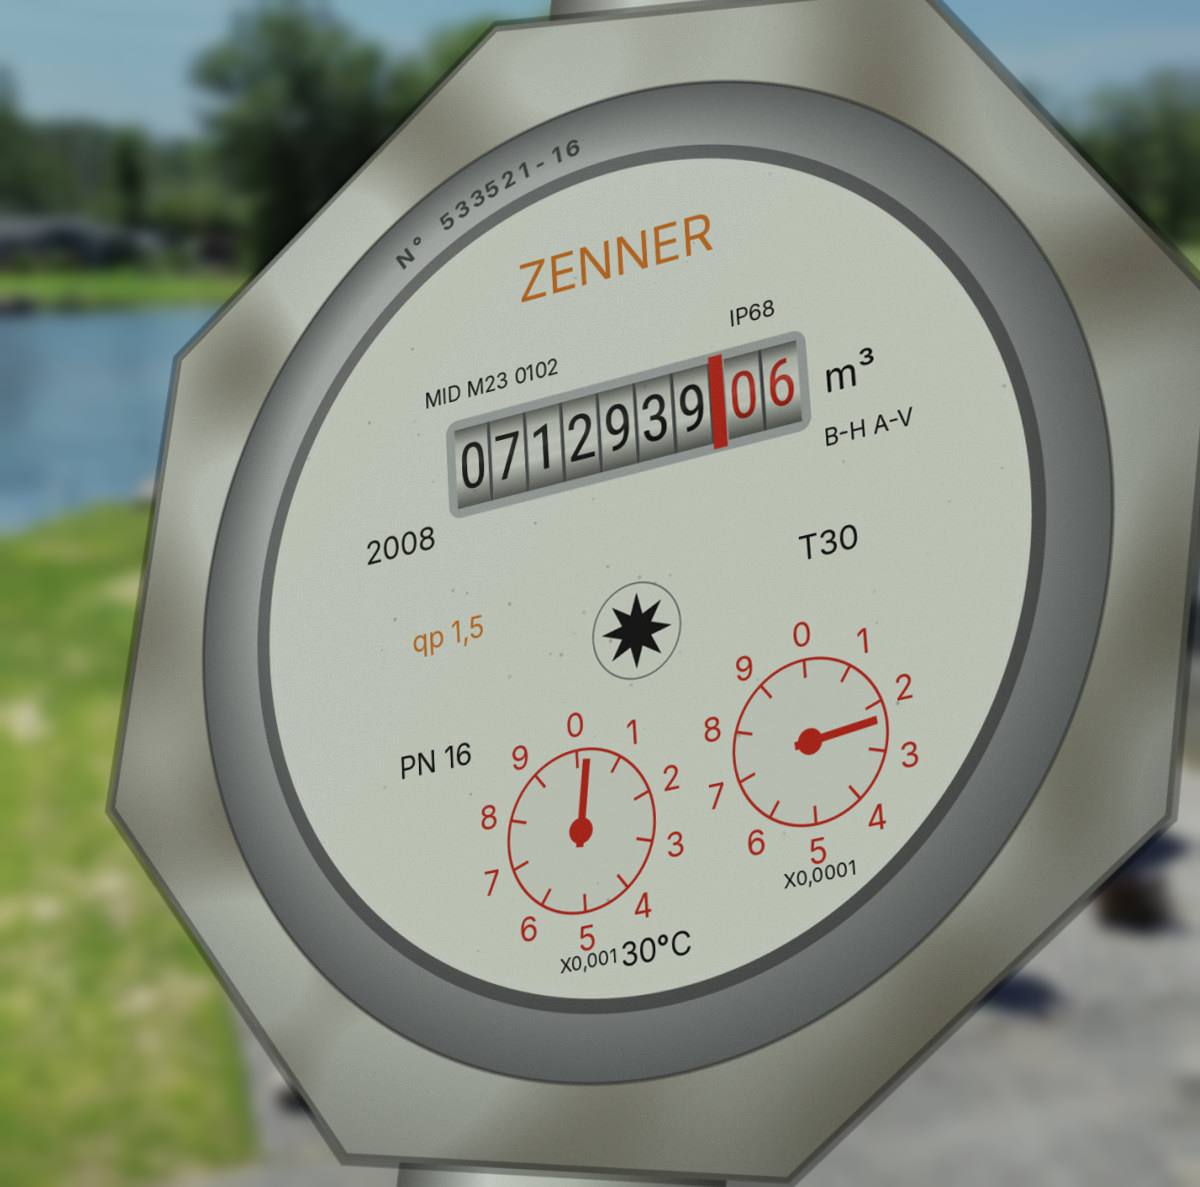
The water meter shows 712939.0602m³
